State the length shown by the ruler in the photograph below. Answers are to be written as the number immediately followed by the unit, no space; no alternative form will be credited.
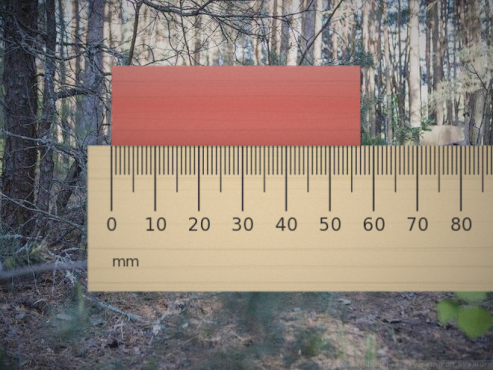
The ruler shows 57mm
